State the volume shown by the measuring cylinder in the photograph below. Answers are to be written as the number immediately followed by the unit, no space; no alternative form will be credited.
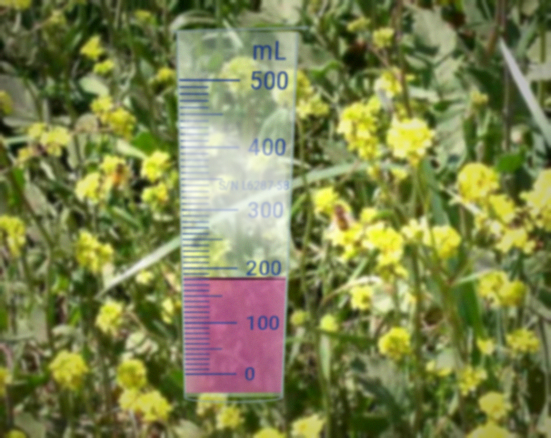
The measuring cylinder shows 180mL
